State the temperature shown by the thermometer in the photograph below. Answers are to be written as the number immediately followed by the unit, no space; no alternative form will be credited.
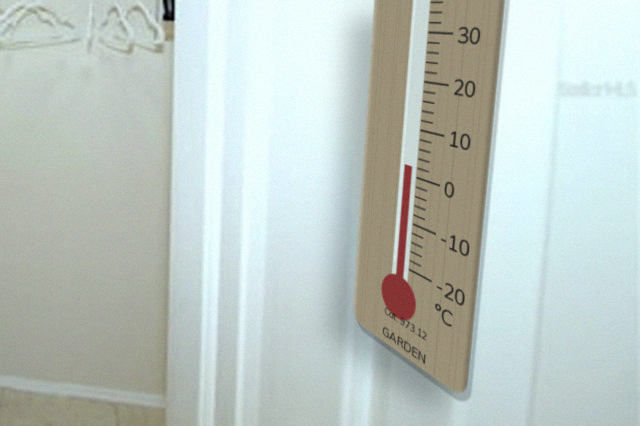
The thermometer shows 2°C
